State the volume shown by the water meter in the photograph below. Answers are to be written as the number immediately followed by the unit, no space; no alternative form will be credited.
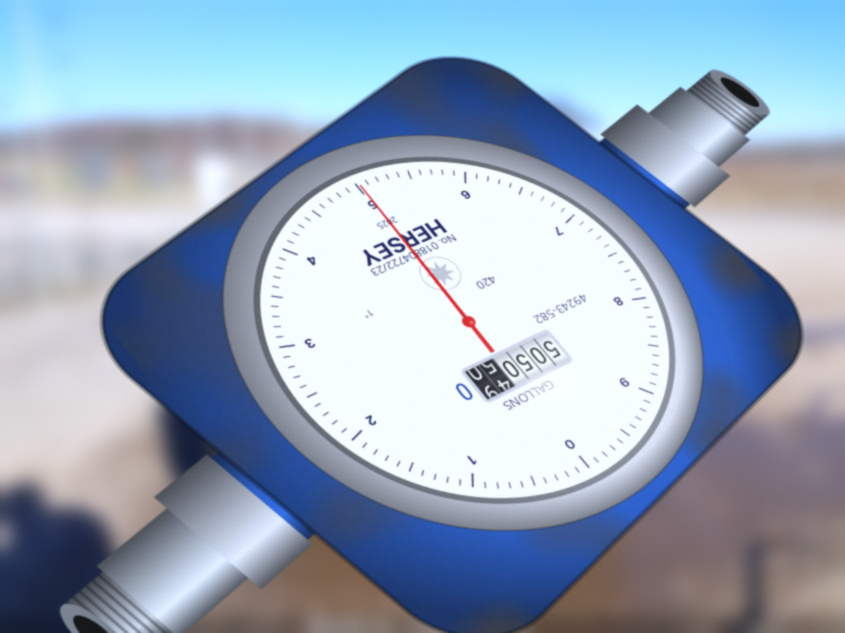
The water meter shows 5050495.0gal
